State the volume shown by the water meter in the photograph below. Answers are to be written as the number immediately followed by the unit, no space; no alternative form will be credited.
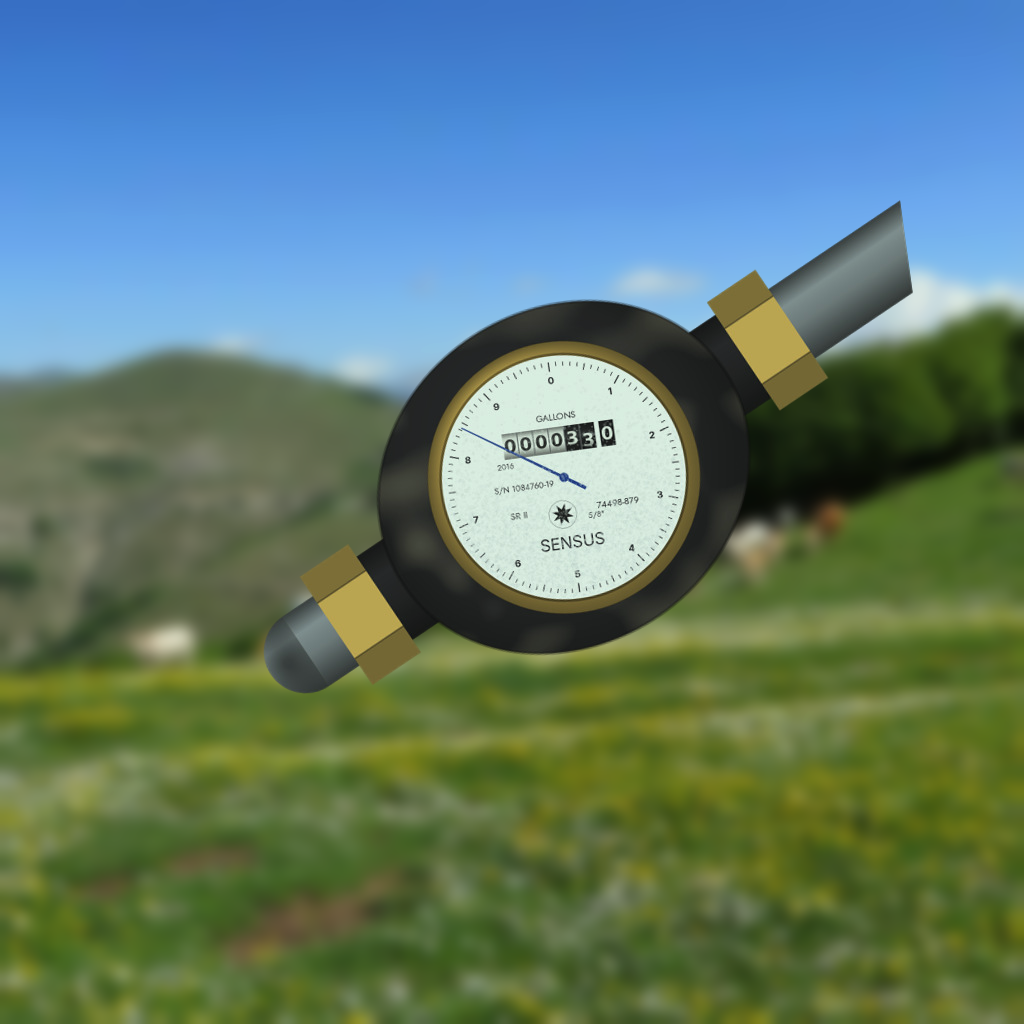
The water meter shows 328.4gal
